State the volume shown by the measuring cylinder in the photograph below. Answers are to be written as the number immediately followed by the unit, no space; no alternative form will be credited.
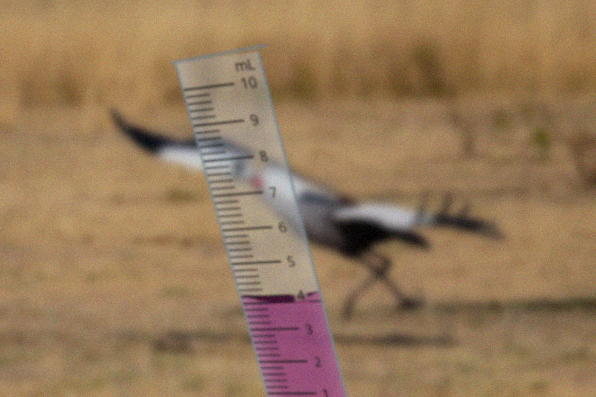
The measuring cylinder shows 3.8mL
